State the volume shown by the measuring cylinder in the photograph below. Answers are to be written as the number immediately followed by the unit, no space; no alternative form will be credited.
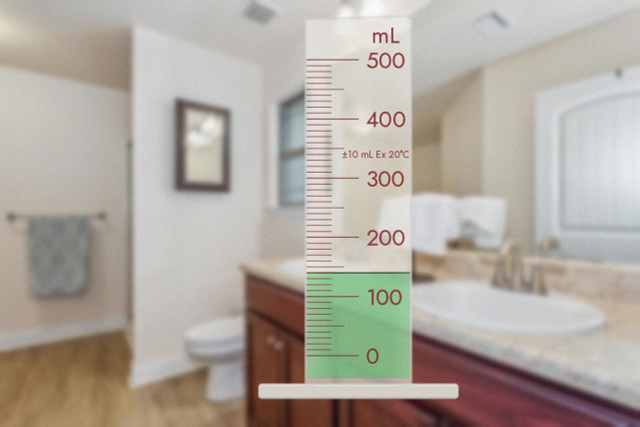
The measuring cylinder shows 140mL
